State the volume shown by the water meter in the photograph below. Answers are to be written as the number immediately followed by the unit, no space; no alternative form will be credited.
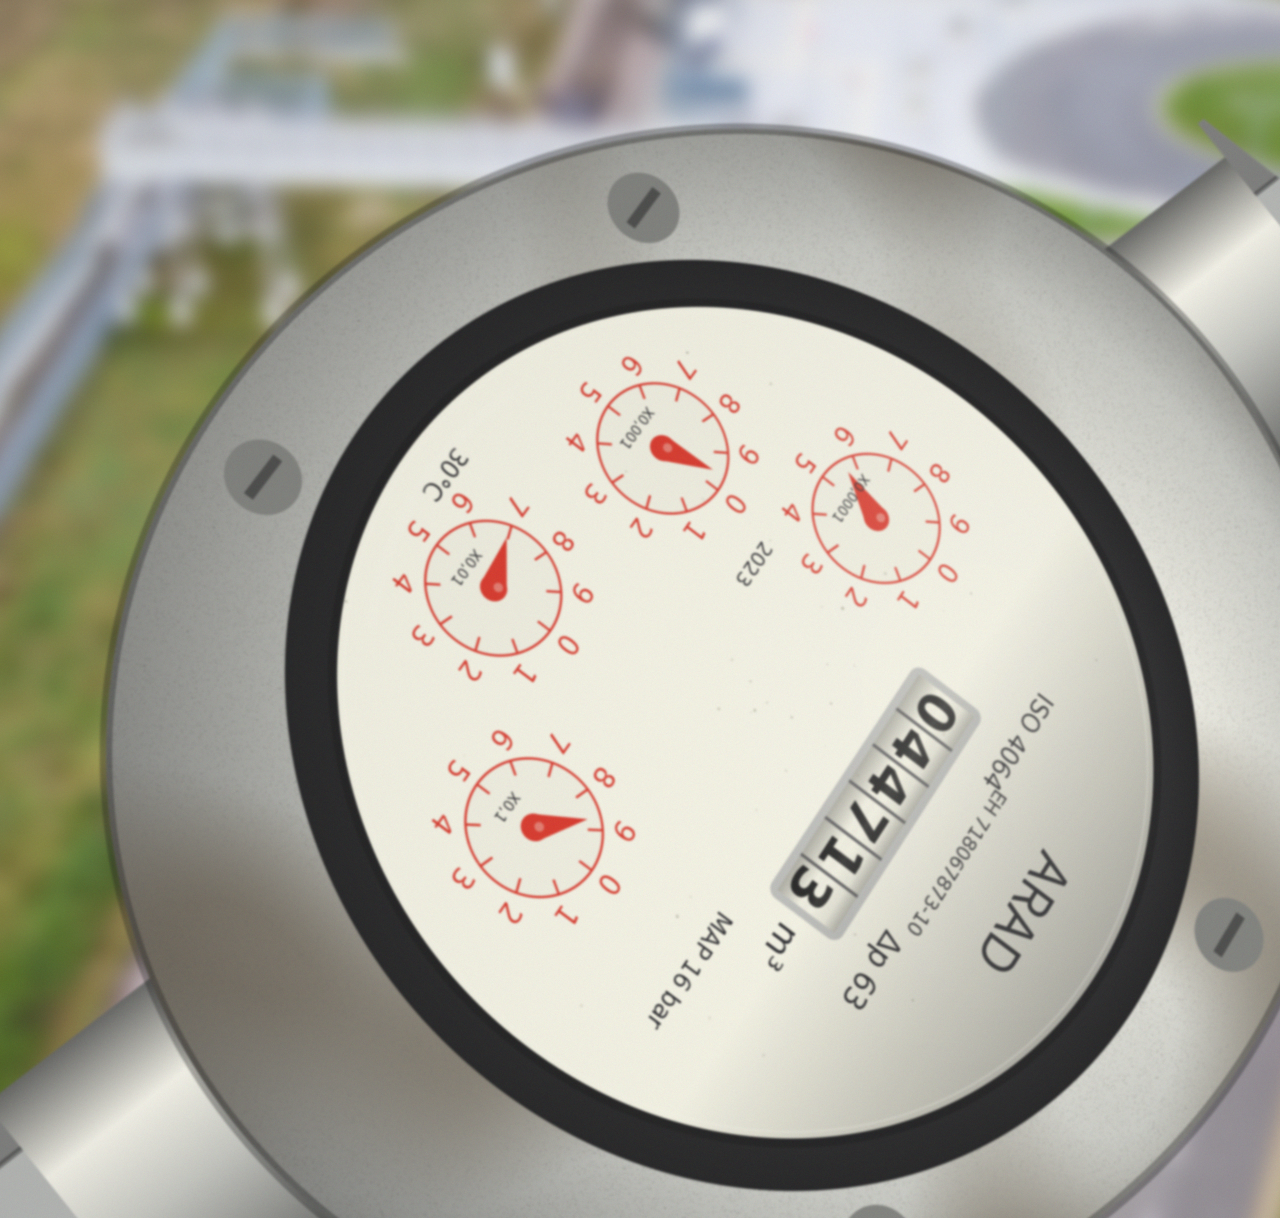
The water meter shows 44712.8695m³
